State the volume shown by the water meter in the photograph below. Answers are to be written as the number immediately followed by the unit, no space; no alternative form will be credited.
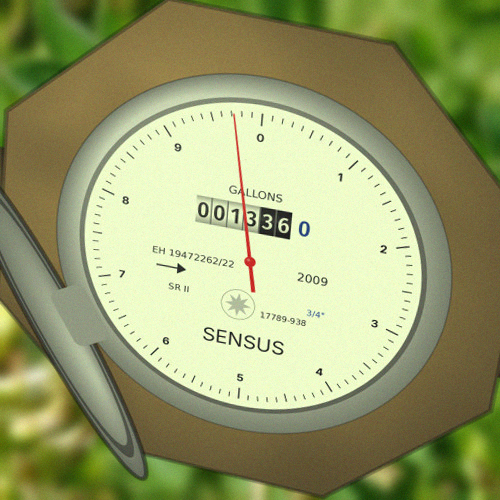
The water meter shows 13359.7gal
